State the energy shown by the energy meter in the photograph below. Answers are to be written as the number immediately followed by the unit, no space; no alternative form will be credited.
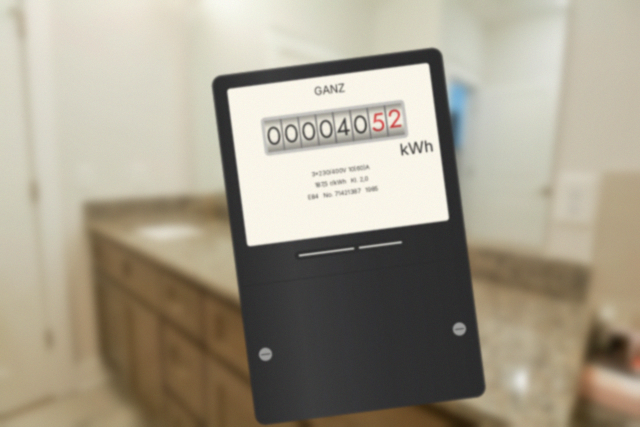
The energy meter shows 40.52kWh
